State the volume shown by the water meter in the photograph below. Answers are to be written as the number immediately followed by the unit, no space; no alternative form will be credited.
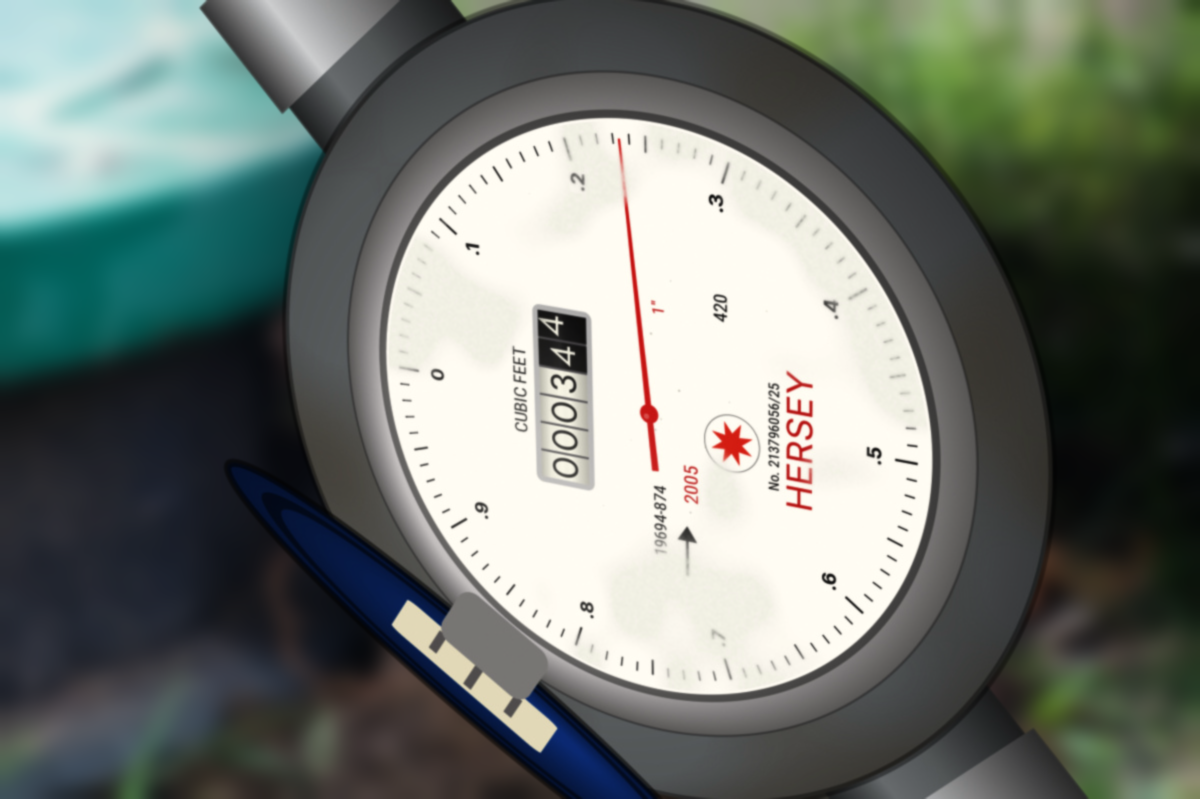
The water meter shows 344.23ft³
